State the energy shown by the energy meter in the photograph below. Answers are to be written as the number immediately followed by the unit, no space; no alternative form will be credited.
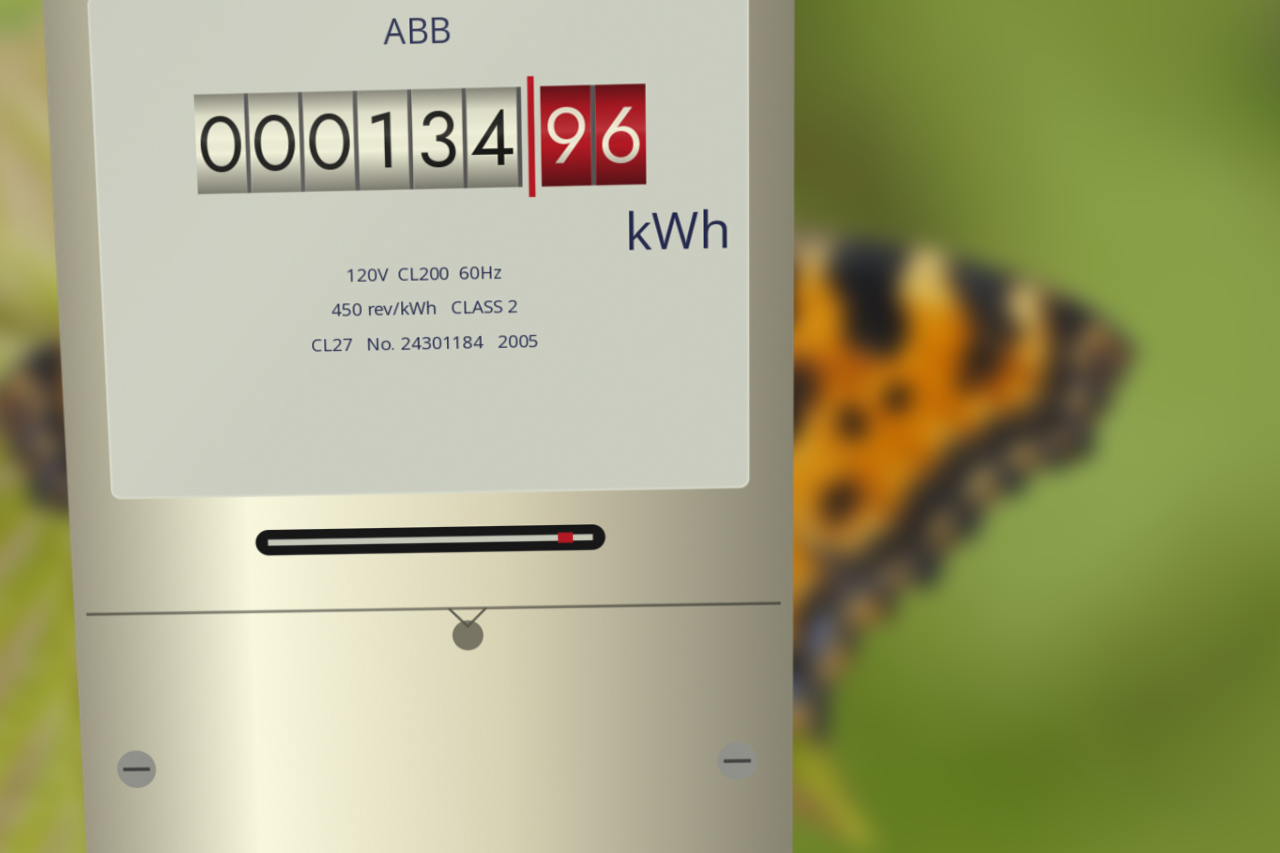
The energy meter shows 134.96kWh
